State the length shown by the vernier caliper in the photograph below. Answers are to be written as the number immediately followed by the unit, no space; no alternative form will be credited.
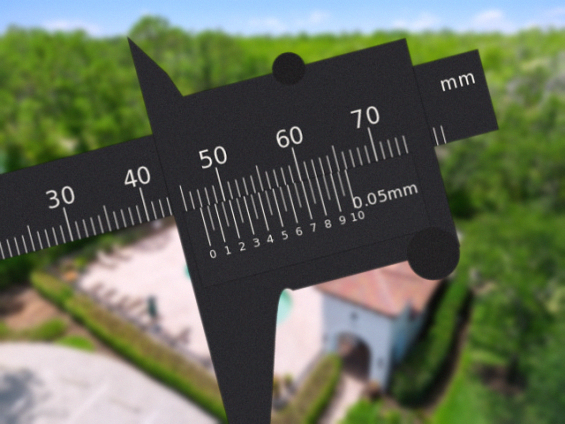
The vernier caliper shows 46.8mm
